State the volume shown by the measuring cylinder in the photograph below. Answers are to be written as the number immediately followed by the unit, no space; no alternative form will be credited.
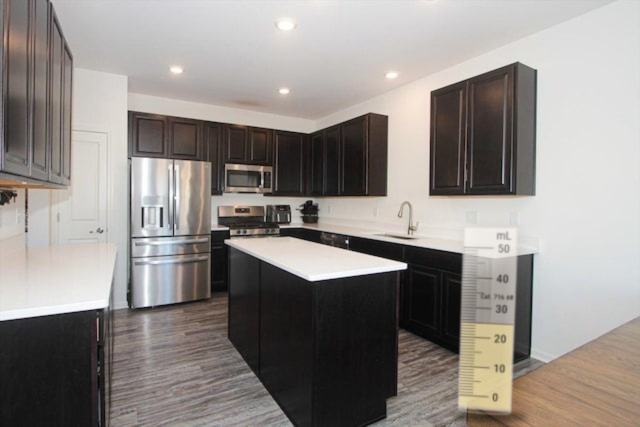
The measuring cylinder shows 25mL
